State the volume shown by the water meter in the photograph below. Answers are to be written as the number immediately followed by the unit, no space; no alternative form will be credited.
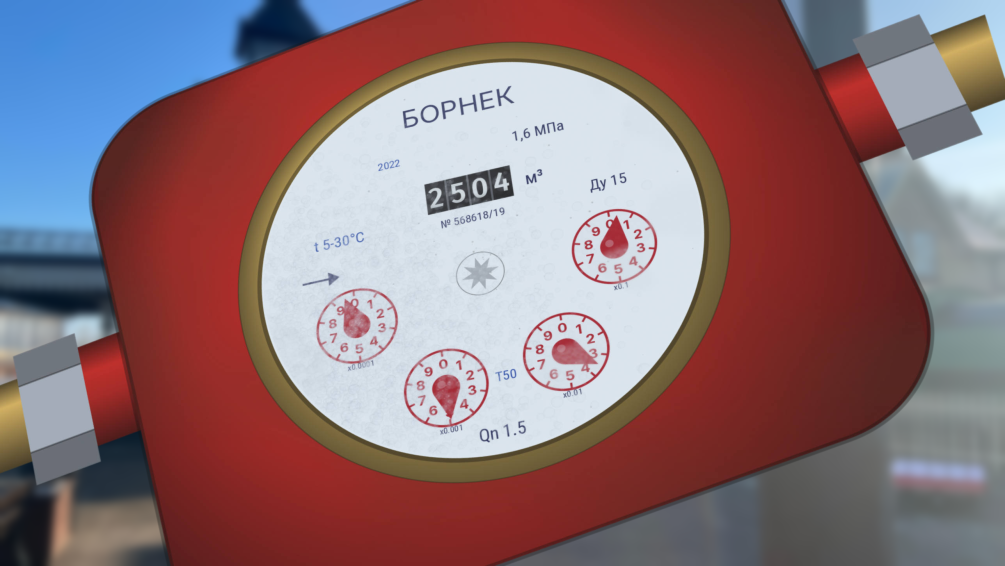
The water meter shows 2504.0349m³
